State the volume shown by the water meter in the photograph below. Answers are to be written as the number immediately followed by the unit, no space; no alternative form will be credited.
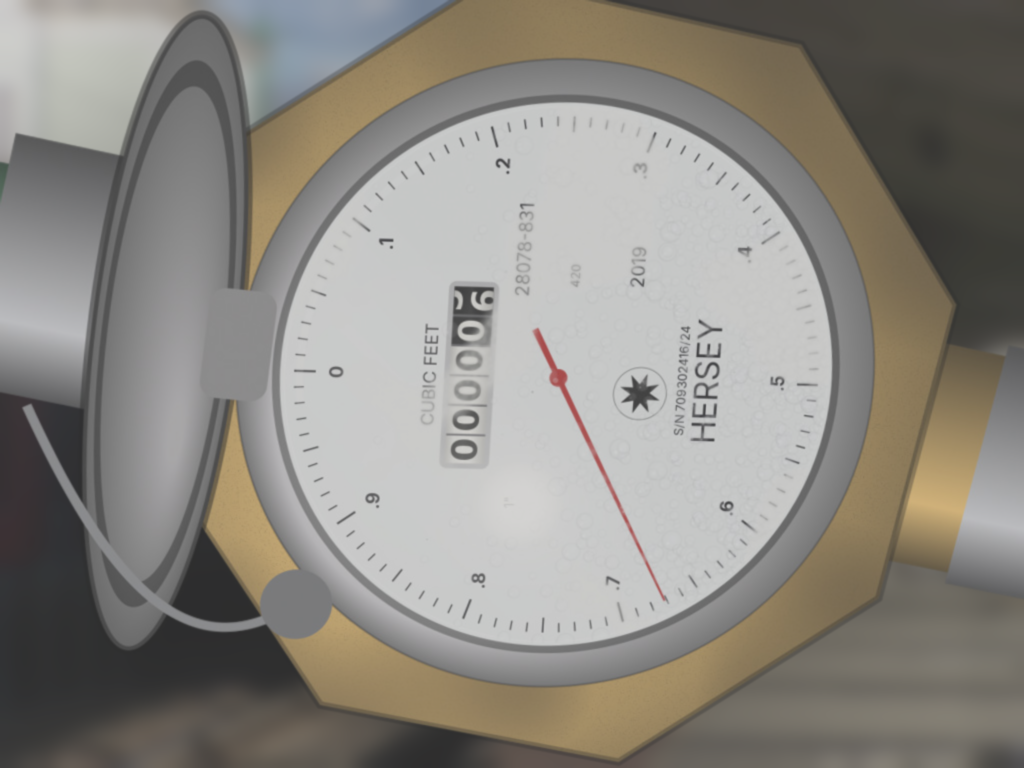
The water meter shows 5.67ft³
